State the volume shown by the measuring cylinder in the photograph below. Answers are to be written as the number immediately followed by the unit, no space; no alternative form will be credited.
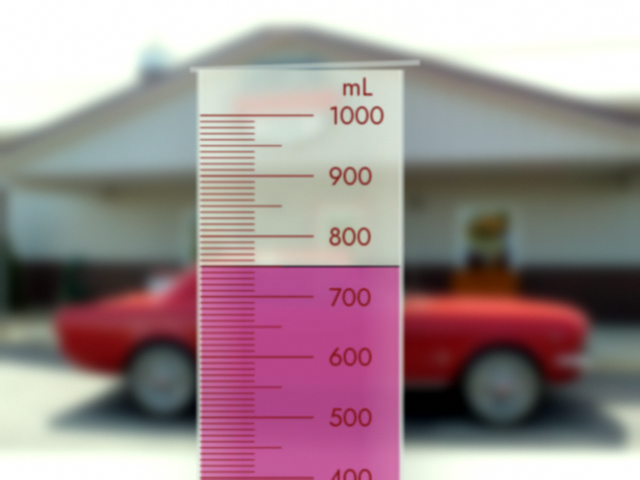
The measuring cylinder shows 750mL
